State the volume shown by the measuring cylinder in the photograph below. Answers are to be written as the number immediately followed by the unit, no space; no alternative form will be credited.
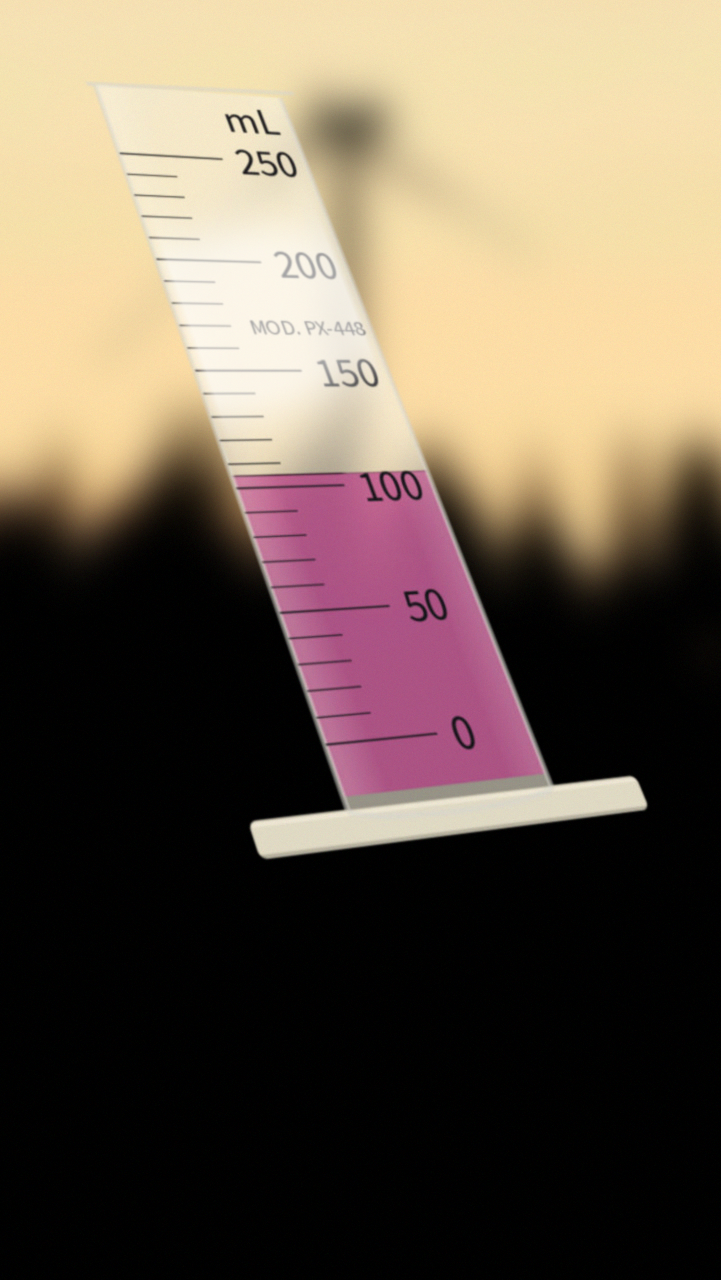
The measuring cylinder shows 105mL
